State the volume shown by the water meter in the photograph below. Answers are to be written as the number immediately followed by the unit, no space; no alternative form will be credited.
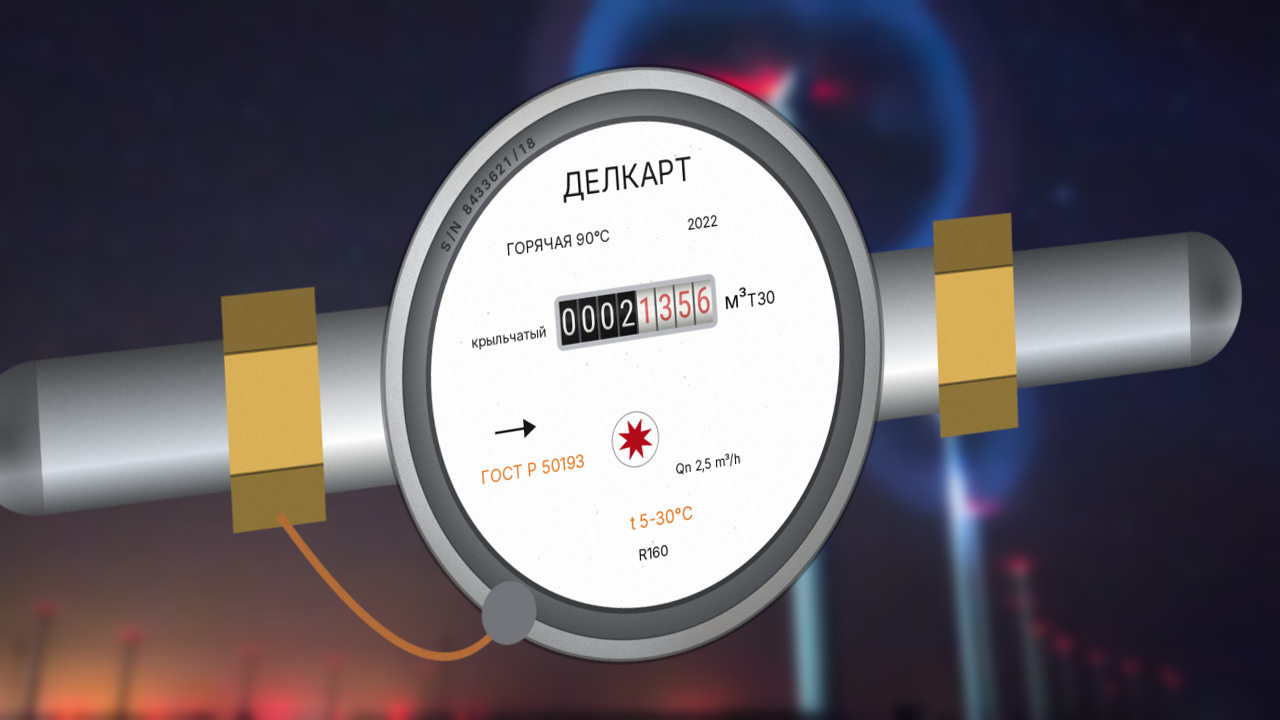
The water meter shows 2.1356m³
